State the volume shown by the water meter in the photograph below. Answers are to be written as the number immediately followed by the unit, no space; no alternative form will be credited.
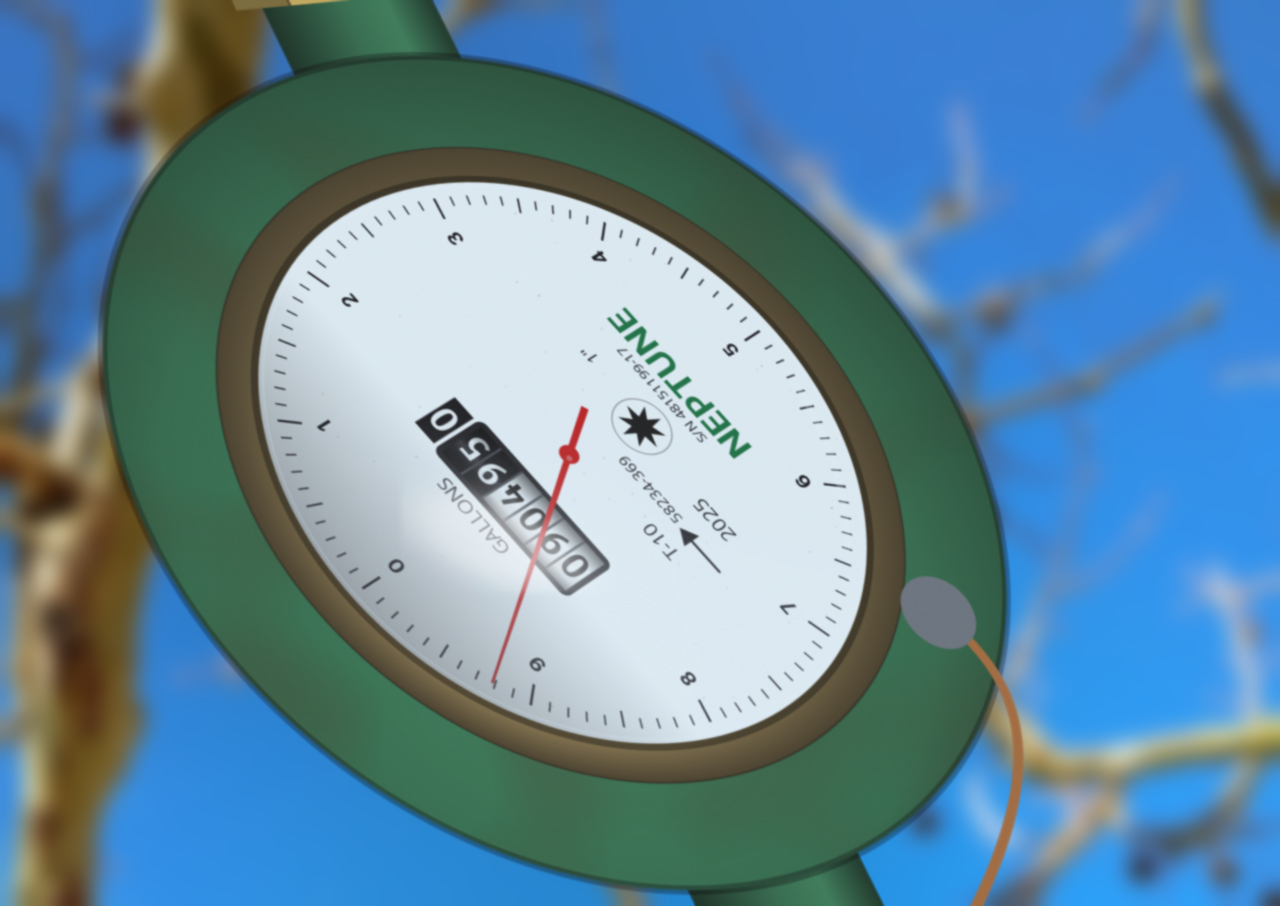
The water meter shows 904949.2gal
